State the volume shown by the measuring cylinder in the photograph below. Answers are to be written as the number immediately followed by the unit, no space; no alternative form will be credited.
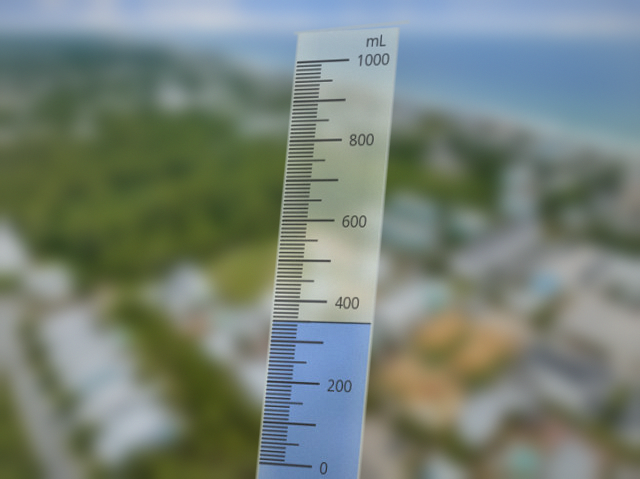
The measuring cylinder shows 350mL
